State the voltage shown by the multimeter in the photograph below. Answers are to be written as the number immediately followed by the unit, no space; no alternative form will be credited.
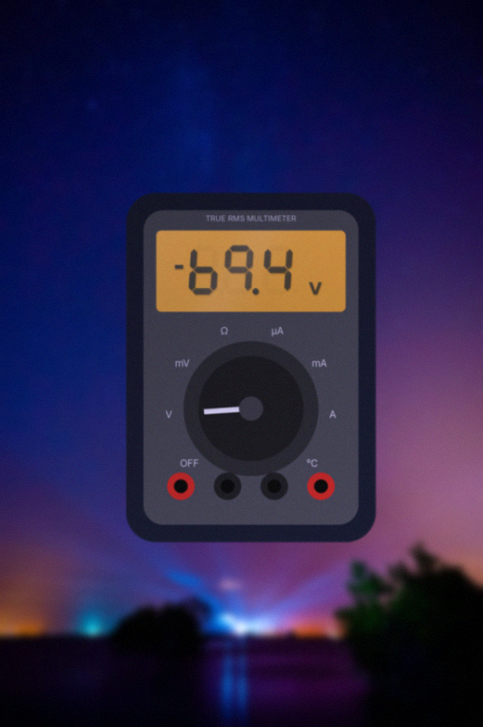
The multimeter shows -69.4V
